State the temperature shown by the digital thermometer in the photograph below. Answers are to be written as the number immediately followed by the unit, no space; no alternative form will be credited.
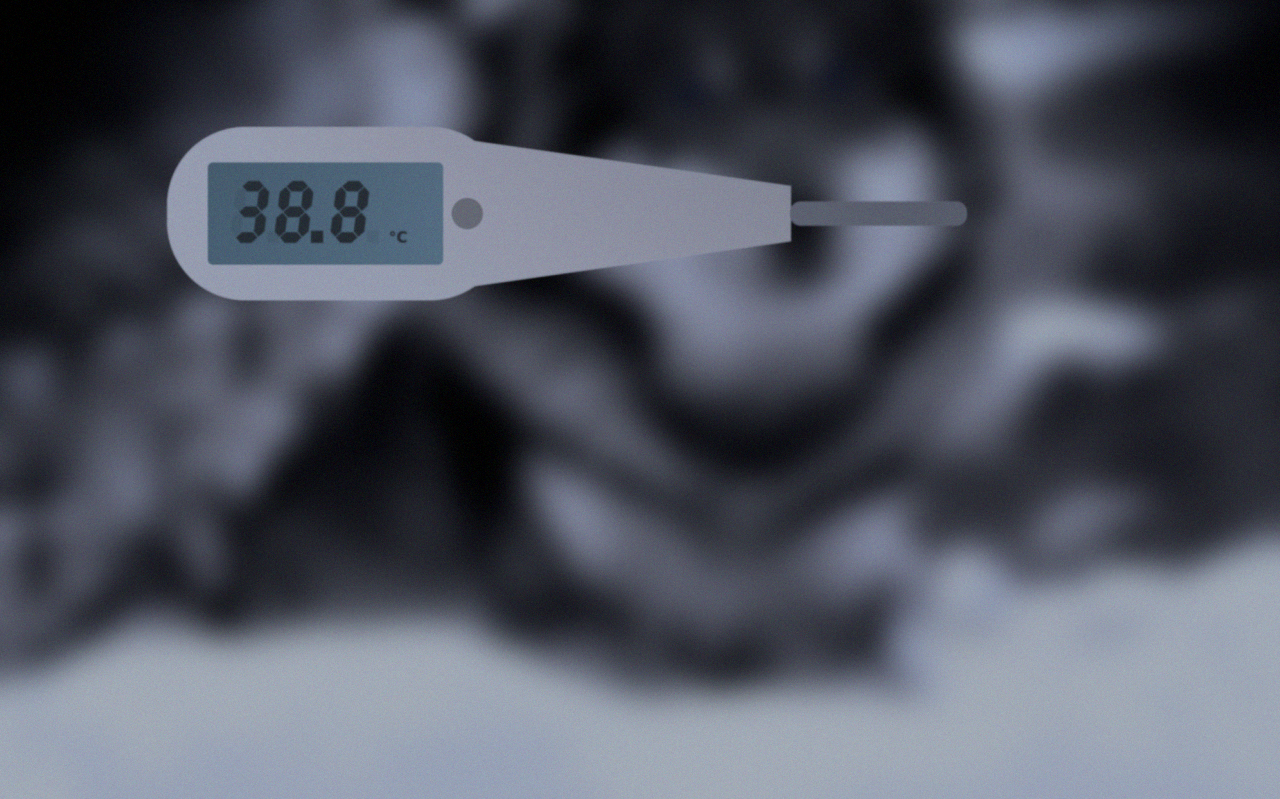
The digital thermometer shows 38.8°C
